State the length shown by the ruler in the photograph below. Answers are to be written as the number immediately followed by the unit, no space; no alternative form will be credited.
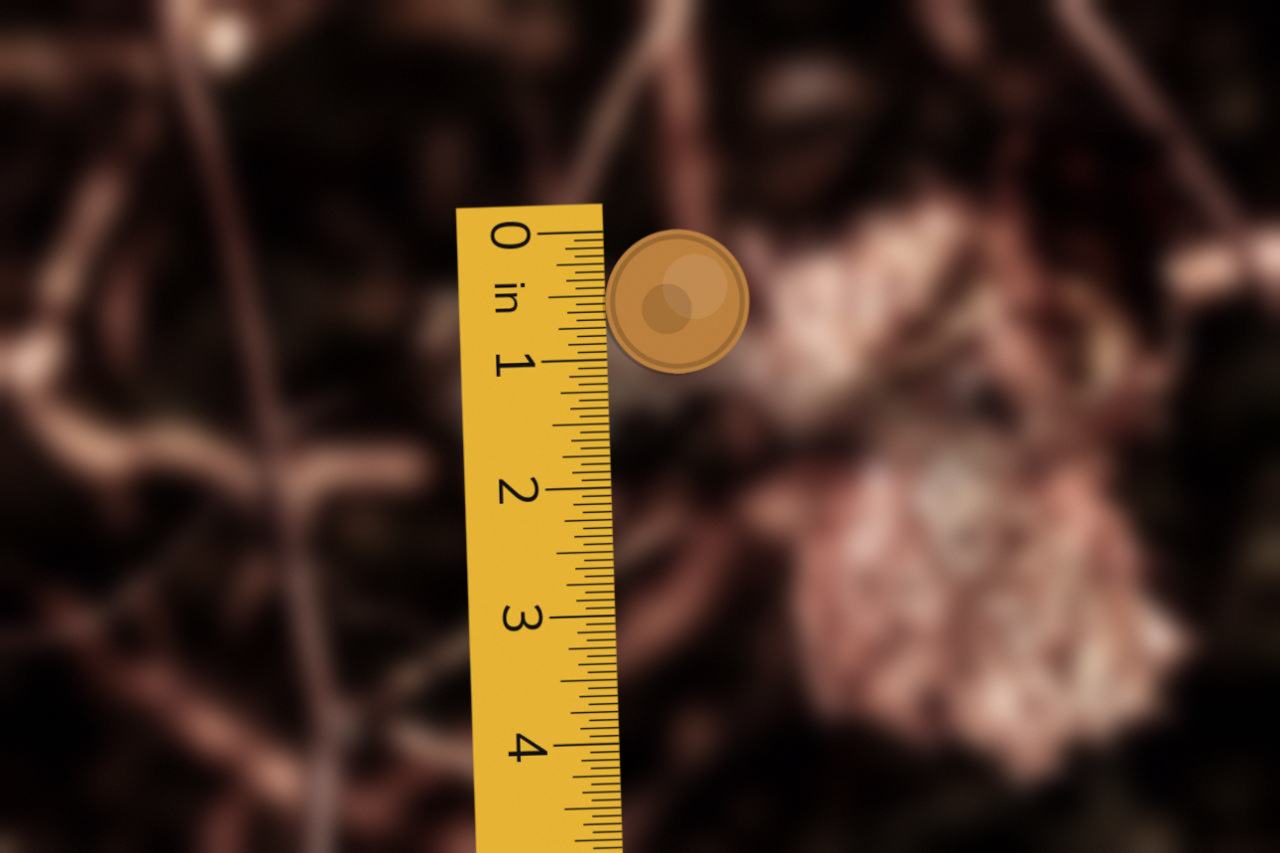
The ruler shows 1.125in
